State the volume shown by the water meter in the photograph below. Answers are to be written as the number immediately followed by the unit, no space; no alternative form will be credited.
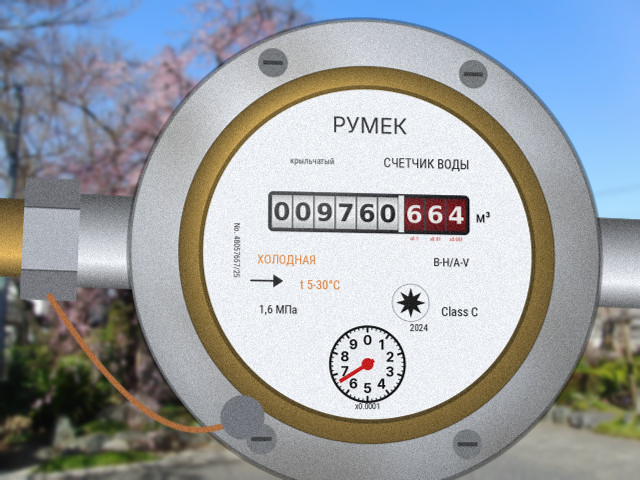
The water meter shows 9760.6646m³
